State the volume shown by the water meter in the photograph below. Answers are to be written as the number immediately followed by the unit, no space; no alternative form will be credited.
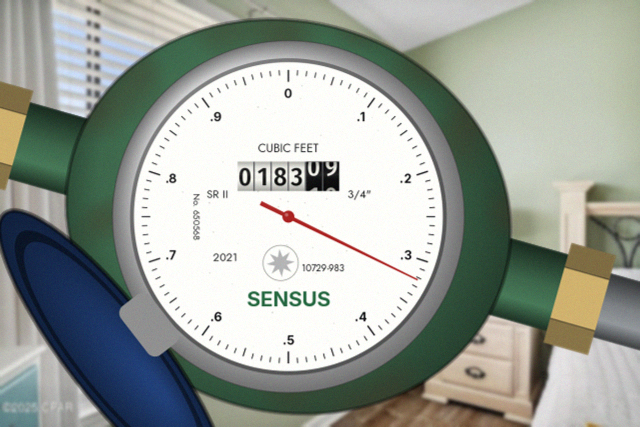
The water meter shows 18309.32ft³
